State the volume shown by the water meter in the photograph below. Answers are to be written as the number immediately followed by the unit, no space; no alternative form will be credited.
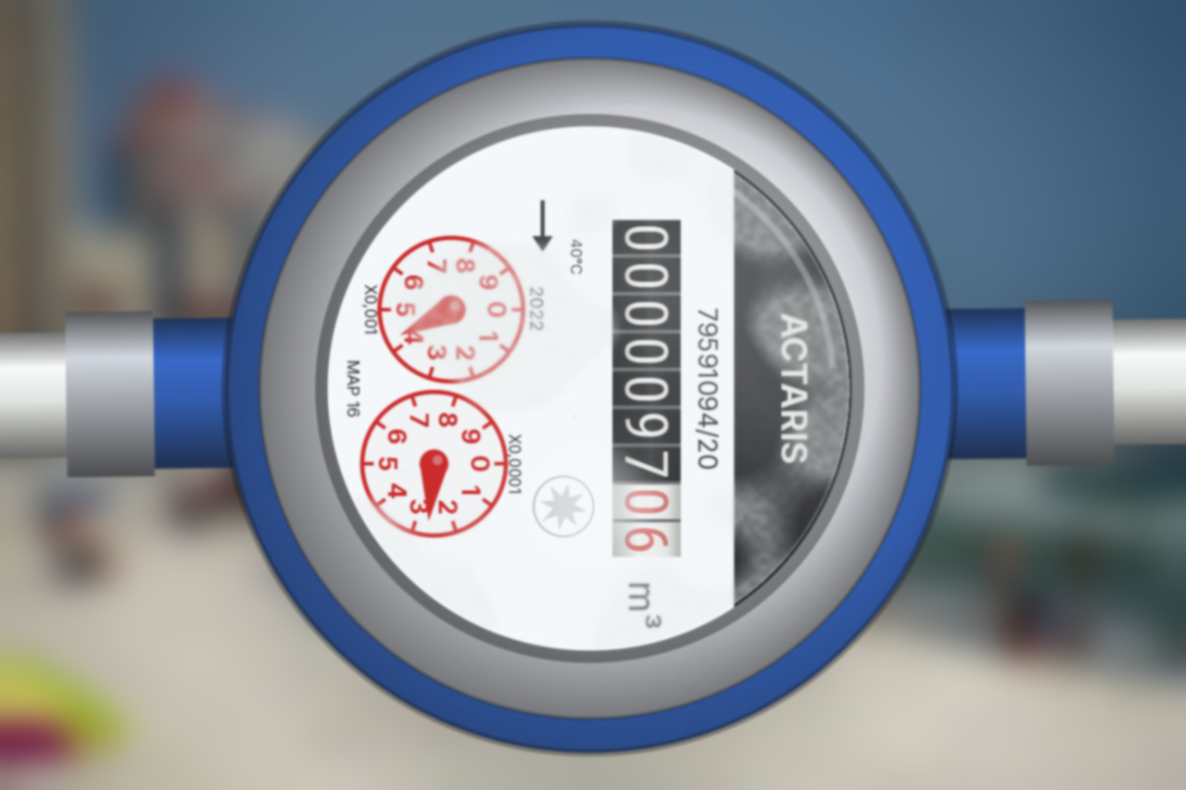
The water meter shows 97.0642m³
